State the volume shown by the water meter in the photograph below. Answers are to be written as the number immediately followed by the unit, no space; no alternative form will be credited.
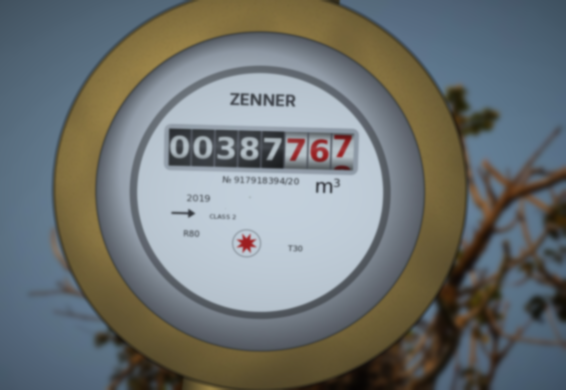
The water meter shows 387.767m³
